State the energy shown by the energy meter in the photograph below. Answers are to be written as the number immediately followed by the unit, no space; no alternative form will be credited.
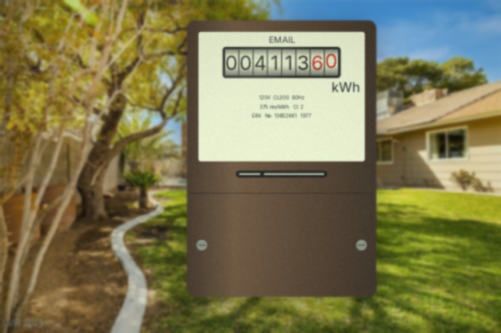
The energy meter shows 4113.60kWh
